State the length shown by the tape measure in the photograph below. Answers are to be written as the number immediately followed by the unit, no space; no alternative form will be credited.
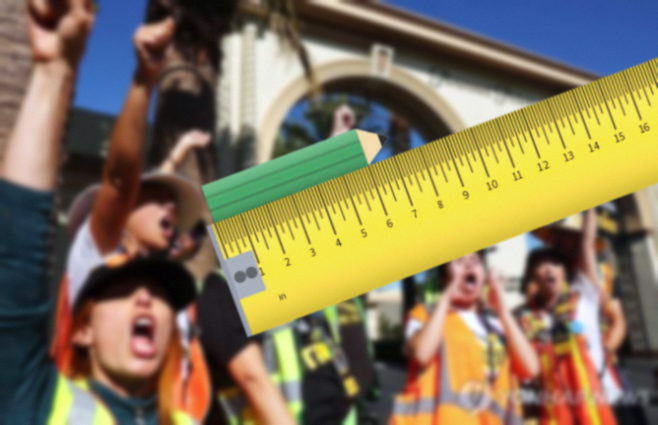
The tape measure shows 7in
